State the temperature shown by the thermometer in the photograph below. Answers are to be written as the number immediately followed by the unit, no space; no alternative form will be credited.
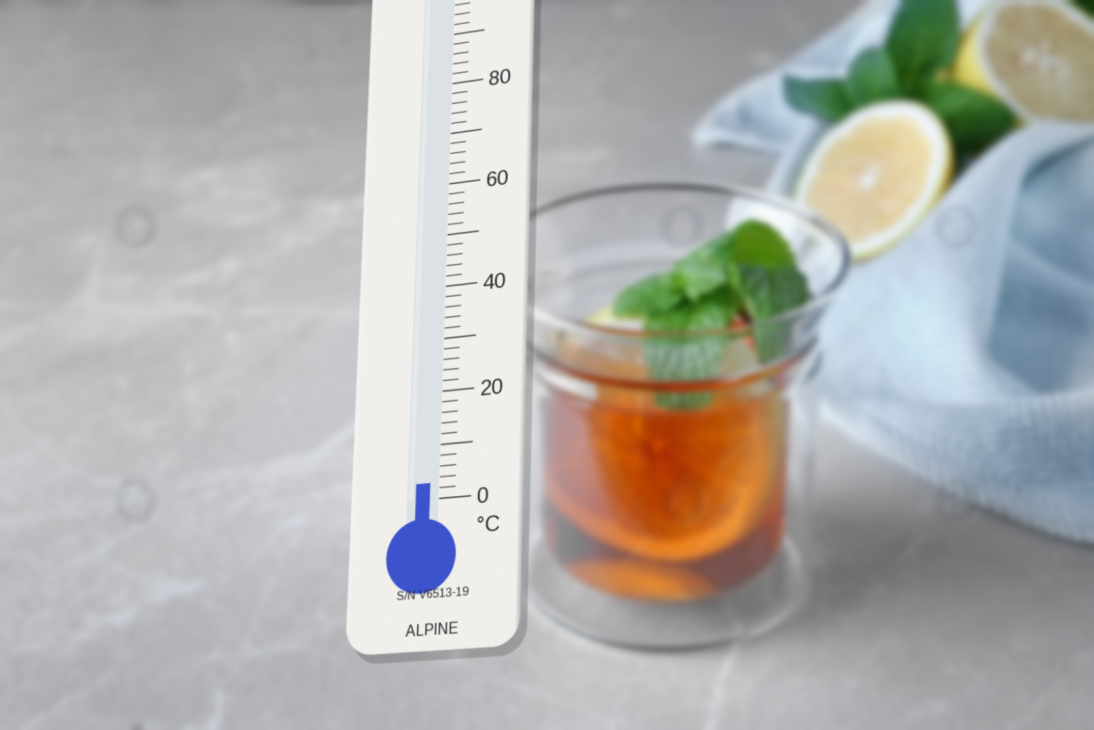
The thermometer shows 3°C
